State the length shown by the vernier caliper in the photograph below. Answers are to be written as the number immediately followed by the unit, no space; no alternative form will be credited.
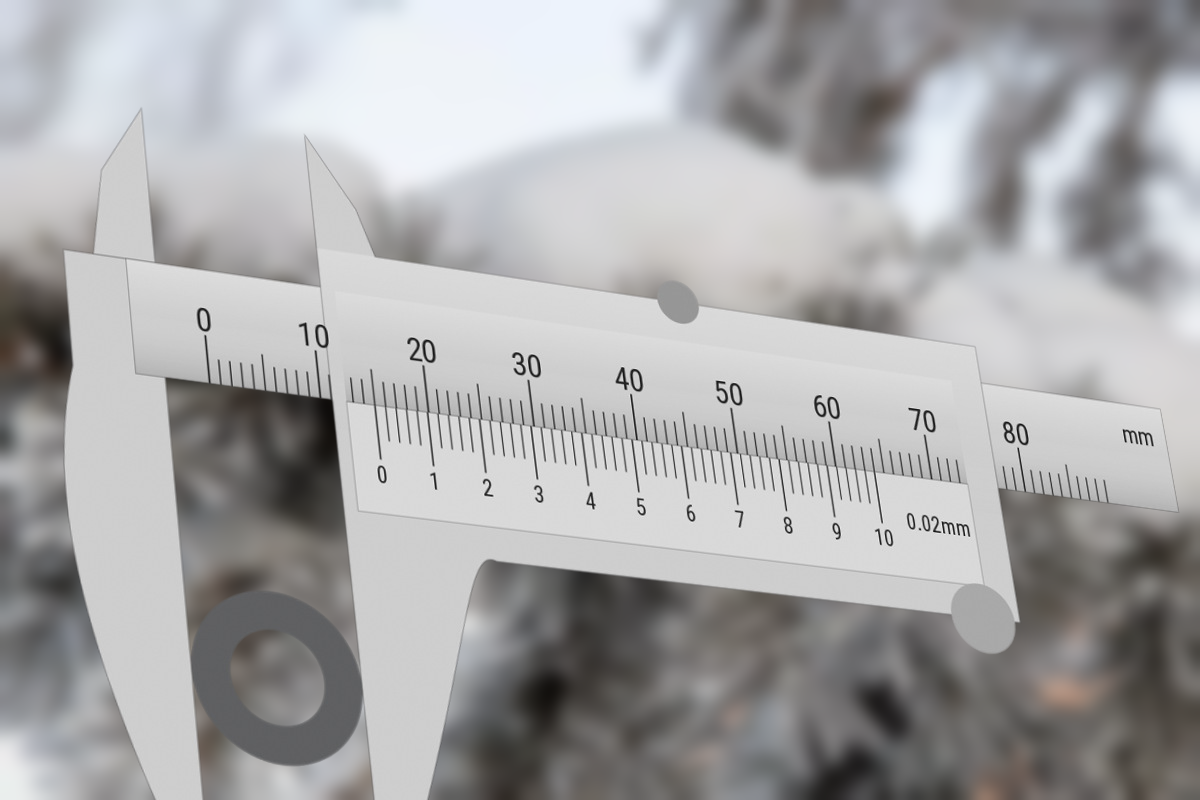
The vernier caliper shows 15.0mm
